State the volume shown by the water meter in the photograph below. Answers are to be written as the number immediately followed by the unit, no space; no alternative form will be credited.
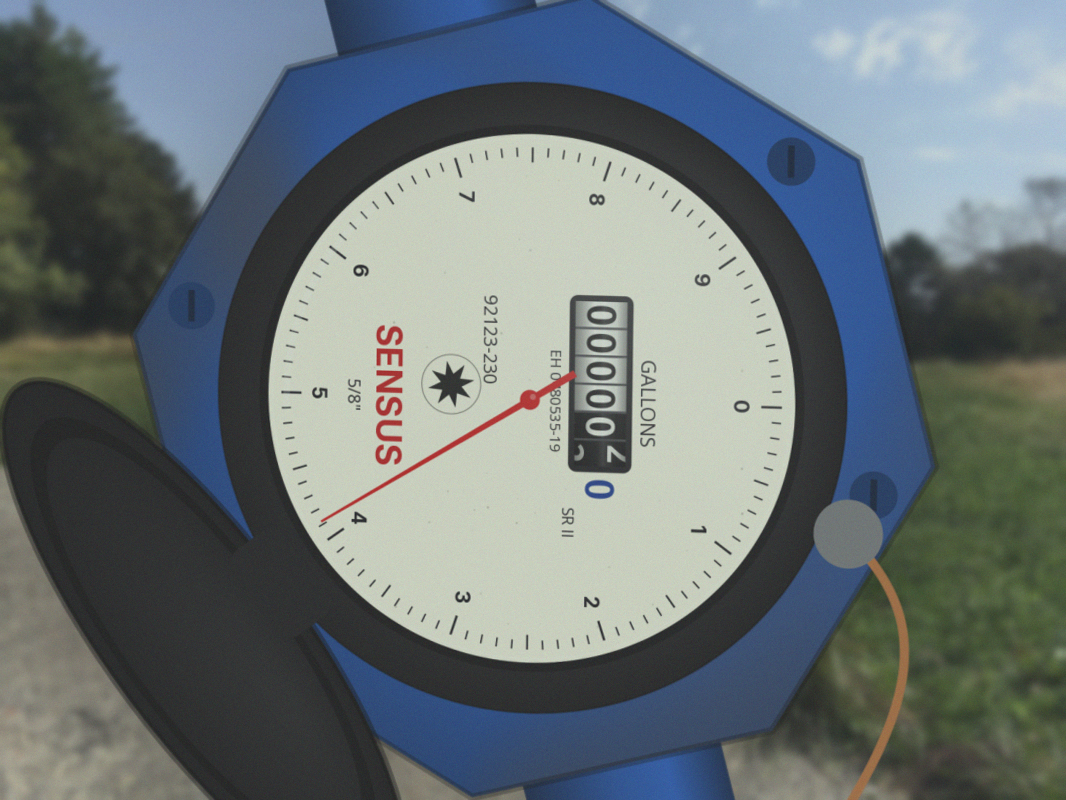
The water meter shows 24.1gal
